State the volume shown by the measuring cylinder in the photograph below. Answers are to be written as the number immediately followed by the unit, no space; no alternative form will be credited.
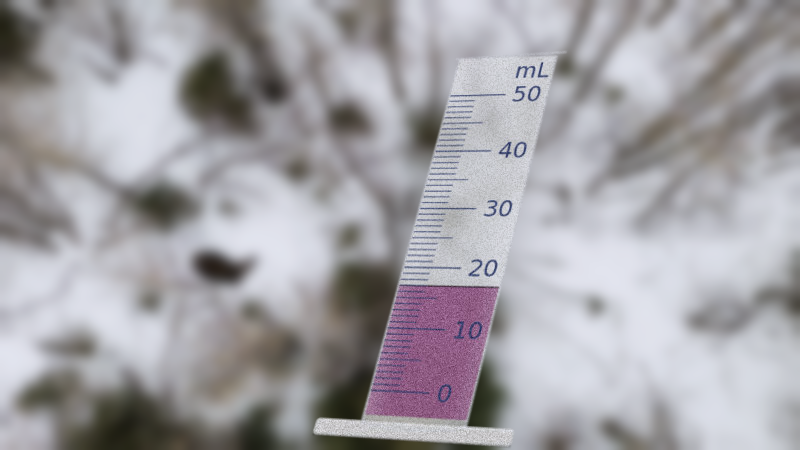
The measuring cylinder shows 17mL
